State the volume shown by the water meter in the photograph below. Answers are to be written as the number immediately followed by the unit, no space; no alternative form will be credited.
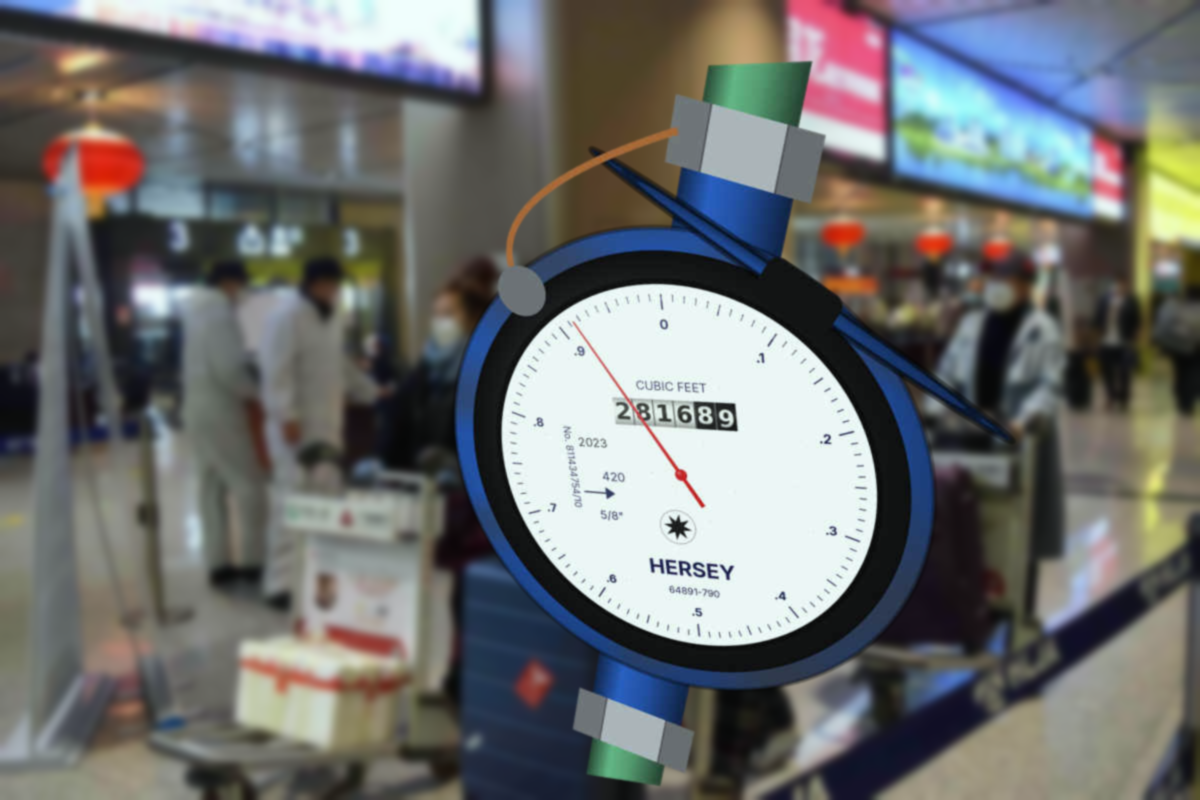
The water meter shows 281688.91ft³
